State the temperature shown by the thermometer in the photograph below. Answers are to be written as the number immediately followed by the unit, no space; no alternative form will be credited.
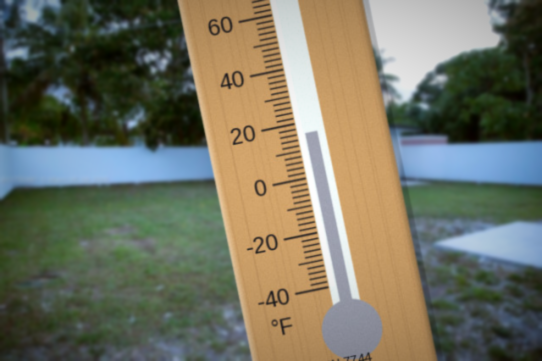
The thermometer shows 16°F
